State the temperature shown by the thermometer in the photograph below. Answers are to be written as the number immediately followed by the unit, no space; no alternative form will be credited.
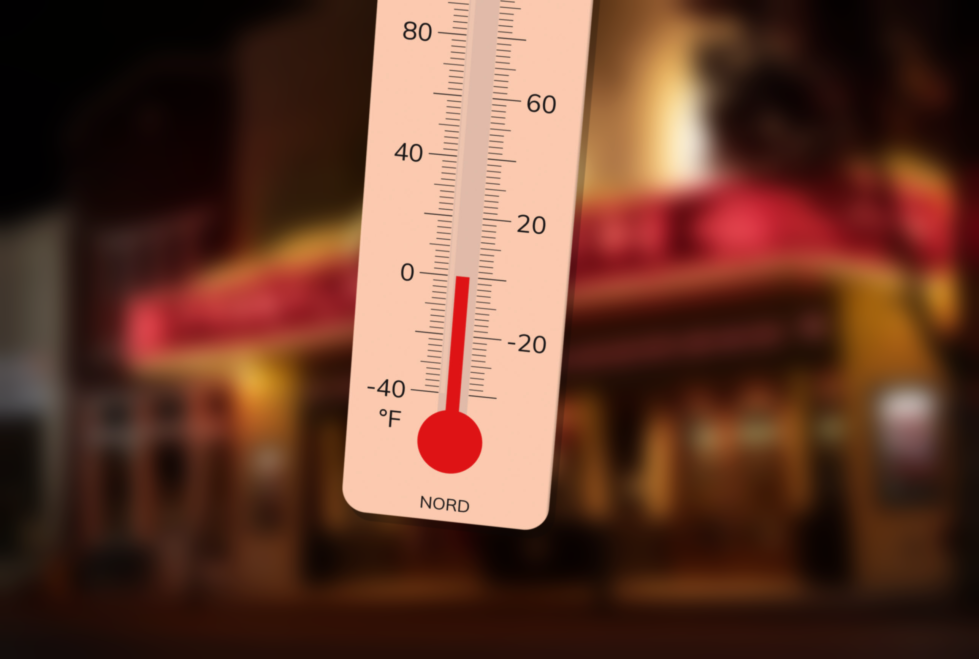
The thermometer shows 0°F
